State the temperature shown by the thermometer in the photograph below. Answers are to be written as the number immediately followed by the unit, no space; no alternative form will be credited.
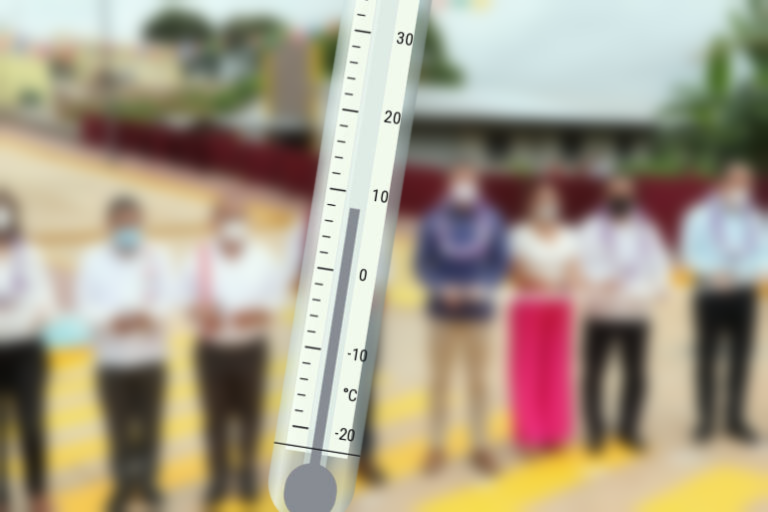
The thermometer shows 8°C
